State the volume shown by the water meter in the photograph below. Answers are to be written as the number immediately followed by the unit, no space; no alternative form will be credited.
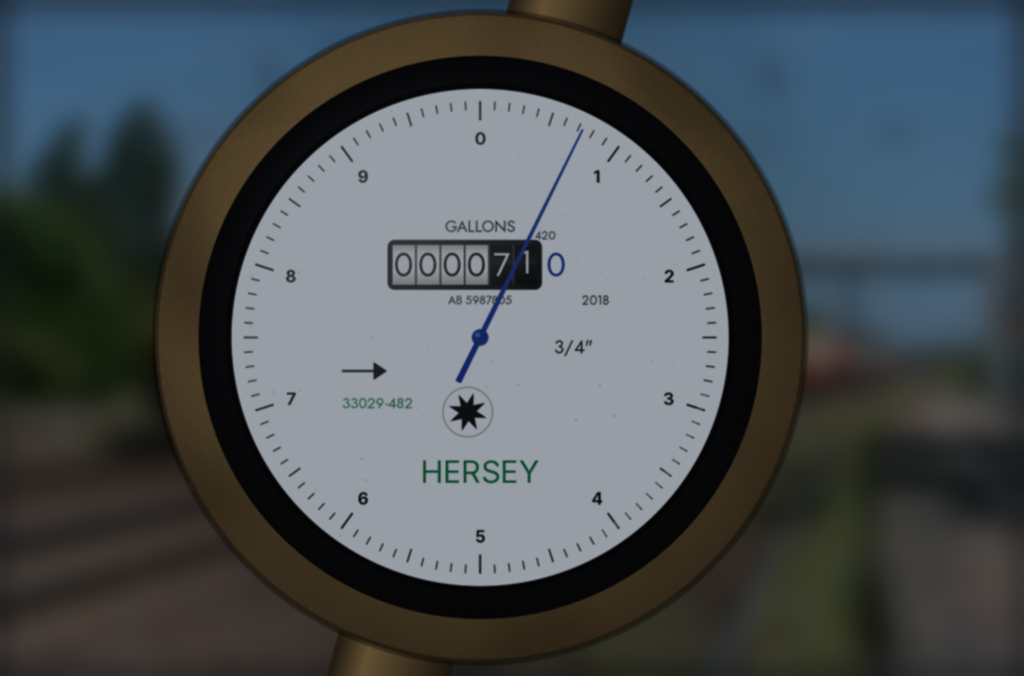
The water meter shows 710.7gal
